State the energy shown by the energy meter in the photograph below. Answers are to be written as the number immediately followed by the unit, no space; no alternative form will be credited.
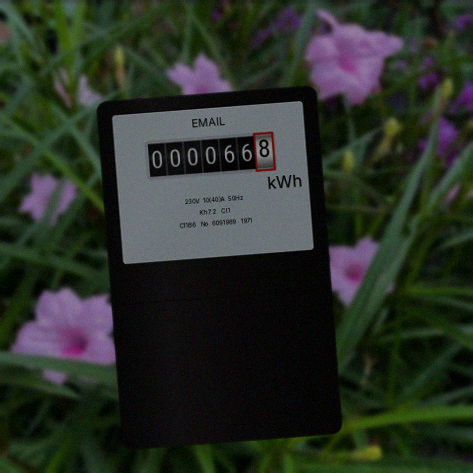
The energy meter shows 66.8kWh
